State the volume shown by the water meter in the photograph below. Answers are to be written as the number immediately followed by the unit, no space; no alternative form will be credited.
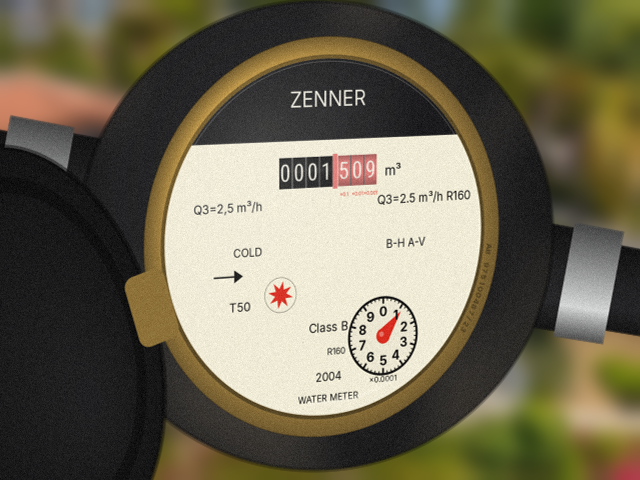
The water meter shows 1.5091m³
